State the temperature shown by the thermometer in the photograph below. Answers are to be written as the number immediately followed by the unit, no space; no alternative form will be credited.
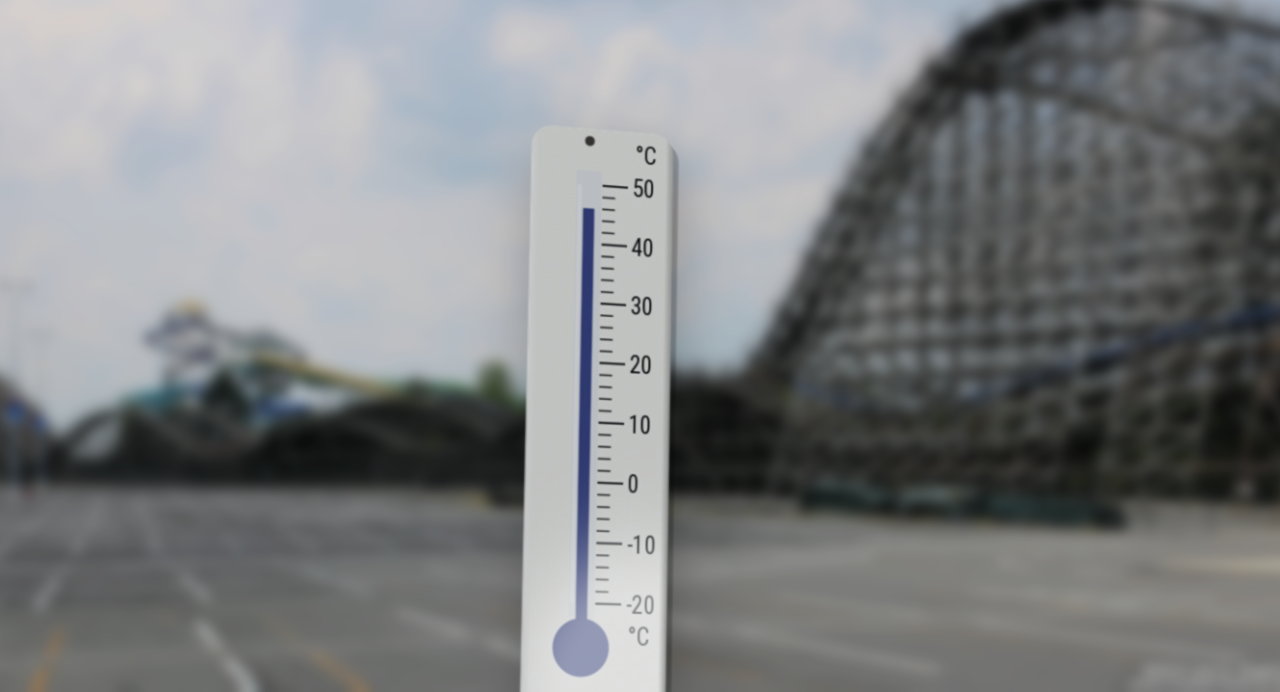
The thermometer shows 46°C
